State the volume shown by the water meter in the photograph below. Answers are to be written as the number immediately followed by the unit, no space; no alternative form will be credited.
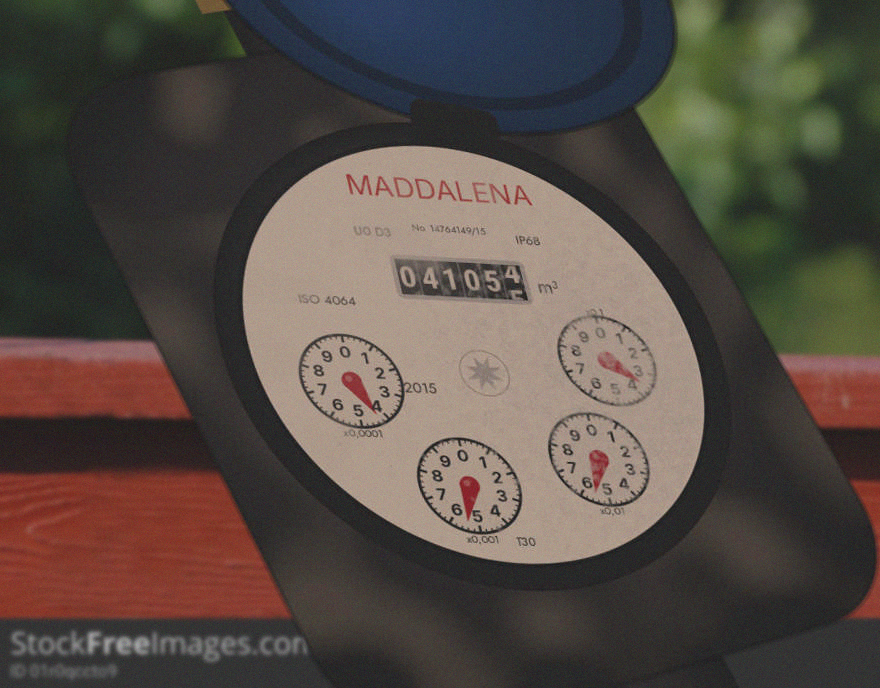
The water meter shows 41054.3554m³
